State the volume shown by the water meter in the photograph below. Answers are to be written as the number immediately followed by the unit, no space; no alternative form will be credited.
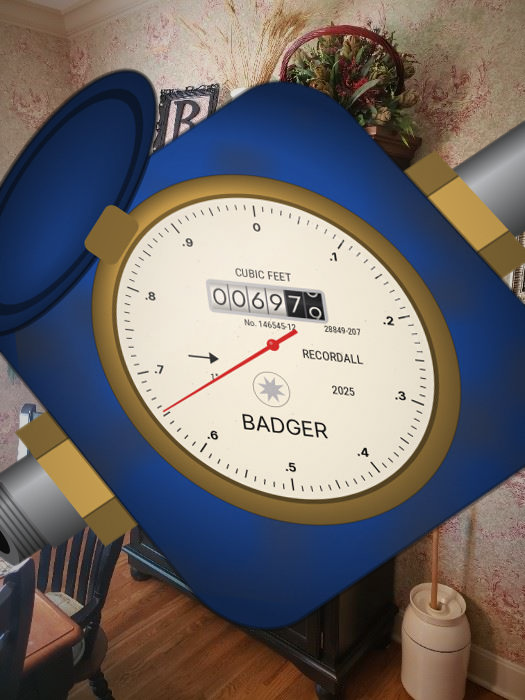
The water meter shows 6978.65ft³
